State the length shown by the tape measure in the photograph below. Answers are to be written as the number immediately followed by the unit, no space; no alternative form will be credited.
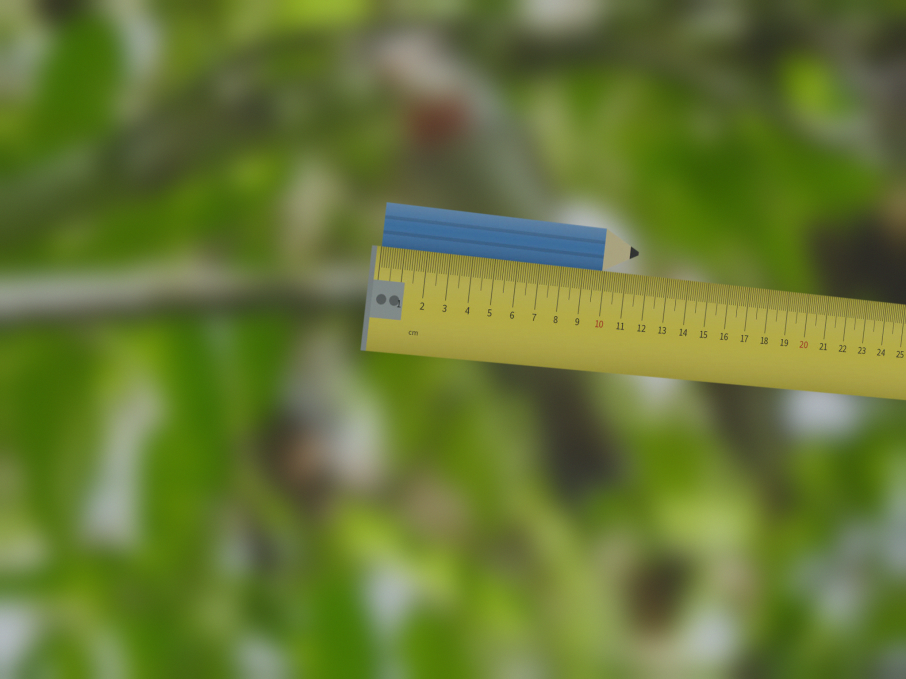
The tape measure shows 11.5cm
